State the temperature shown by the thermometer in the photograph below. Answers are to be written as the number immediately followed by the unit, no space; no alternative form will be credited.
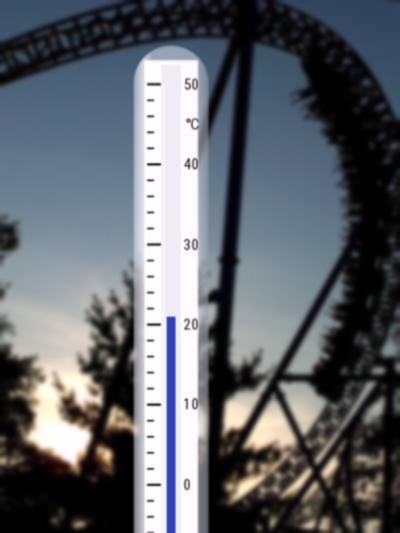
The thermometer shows 21°C
